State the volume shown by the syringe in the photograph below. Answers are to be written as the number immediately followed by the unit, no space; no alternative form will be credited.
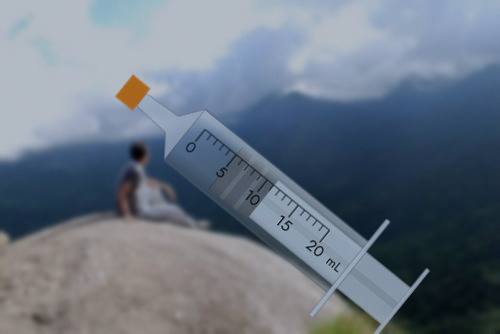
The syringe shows 5mL
